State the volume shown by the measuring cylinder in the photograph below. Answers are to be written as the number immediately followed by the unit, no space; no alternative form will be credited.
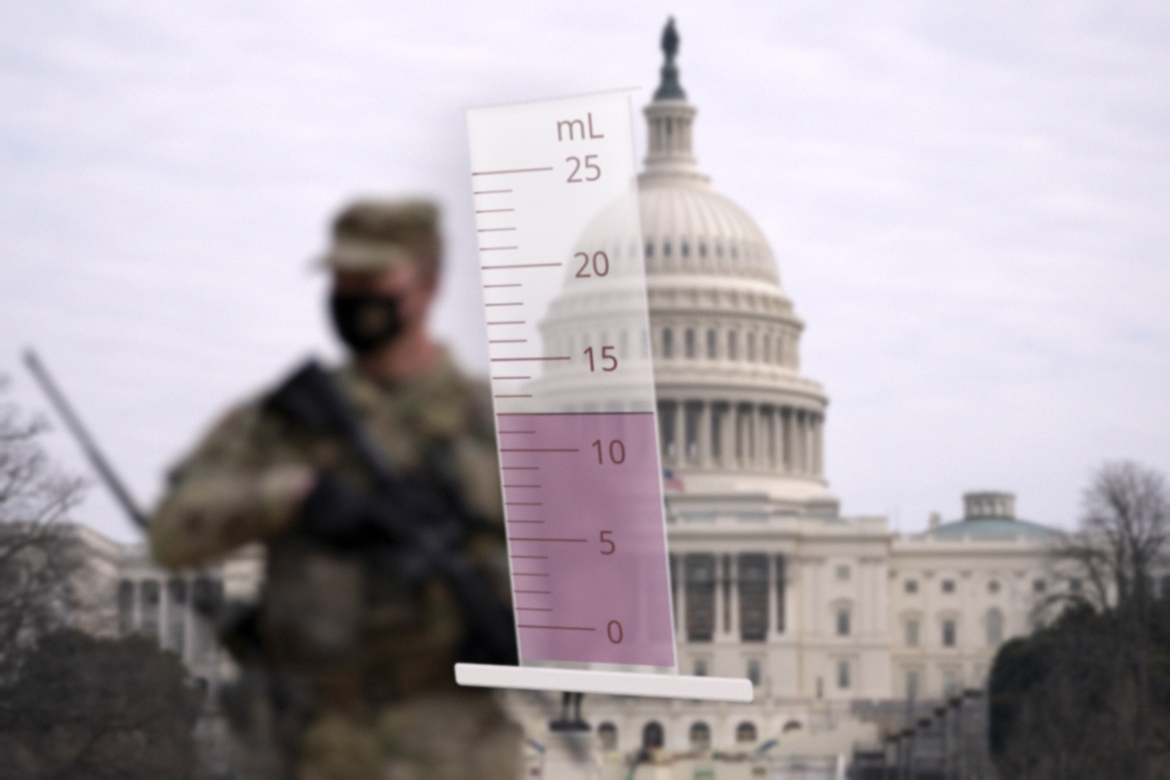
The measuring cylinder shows 12mL
